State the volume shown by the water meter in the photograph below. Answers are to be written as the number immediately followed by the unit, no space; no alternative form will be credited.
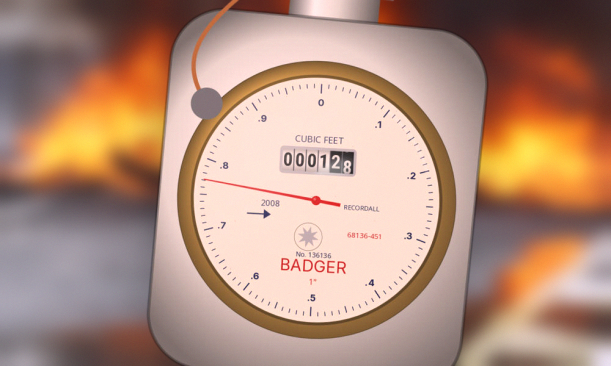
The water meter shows 127.77ft³
